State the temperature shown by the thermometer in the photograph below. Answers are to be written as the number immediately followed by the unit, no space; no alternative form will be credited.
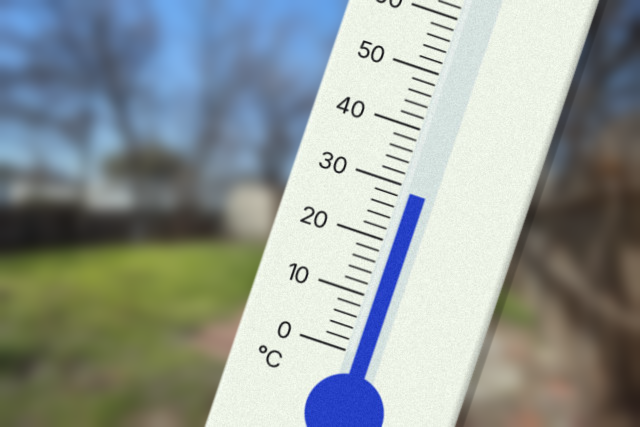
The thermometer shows 29°C
